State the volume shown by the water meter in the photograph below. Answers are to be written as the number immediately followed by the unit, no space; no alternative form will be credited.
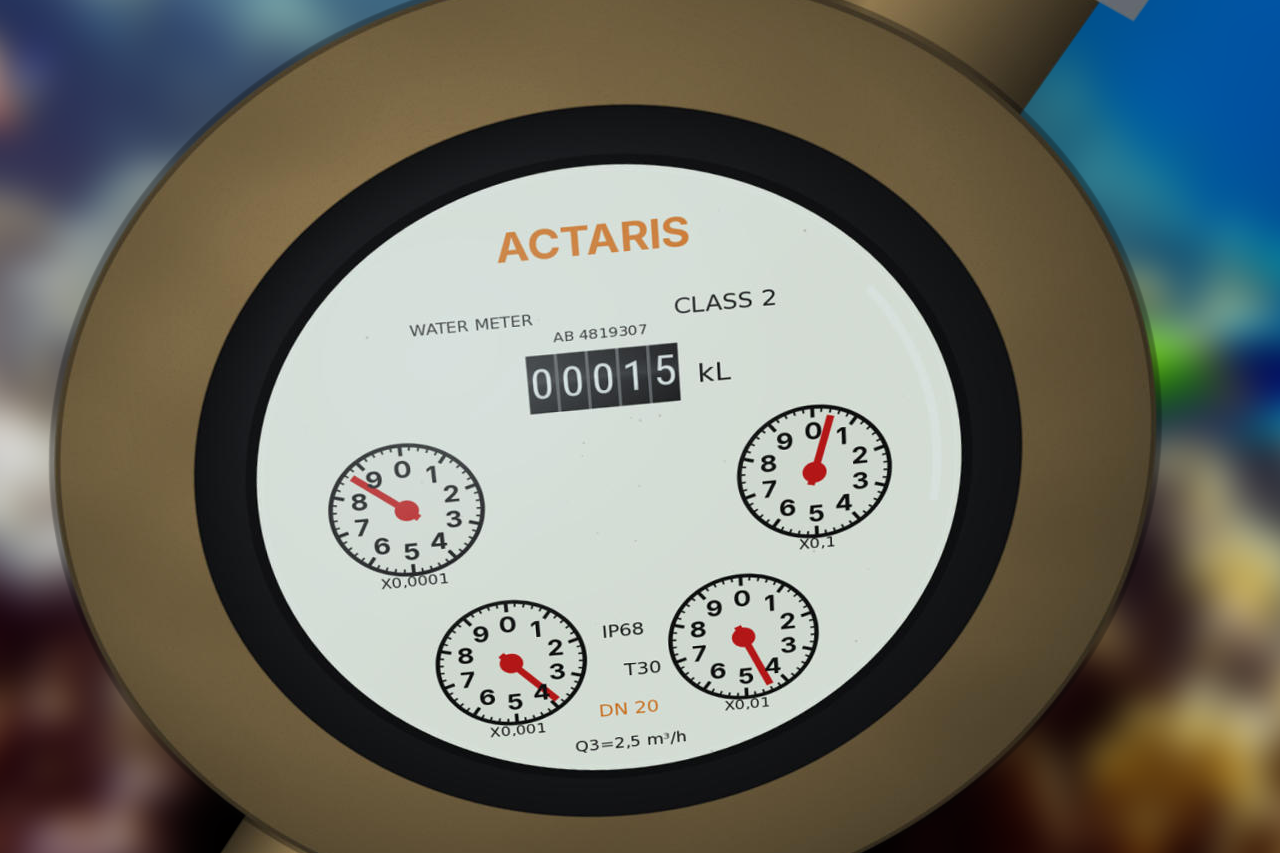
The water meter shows 15.0438kL
